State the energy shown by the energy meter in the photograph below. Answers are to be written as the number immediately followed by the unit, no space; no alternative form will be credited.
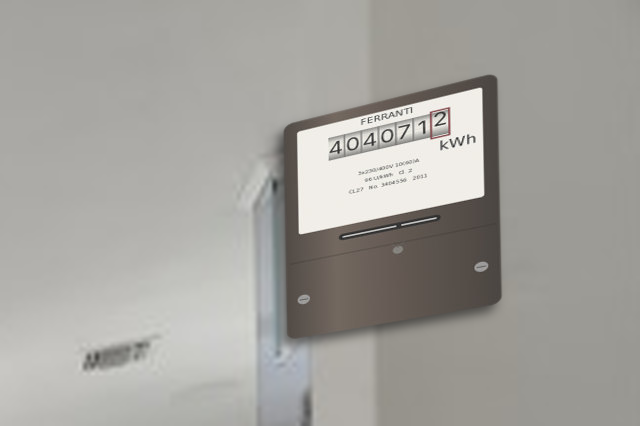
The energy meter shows 404071.2kWh
